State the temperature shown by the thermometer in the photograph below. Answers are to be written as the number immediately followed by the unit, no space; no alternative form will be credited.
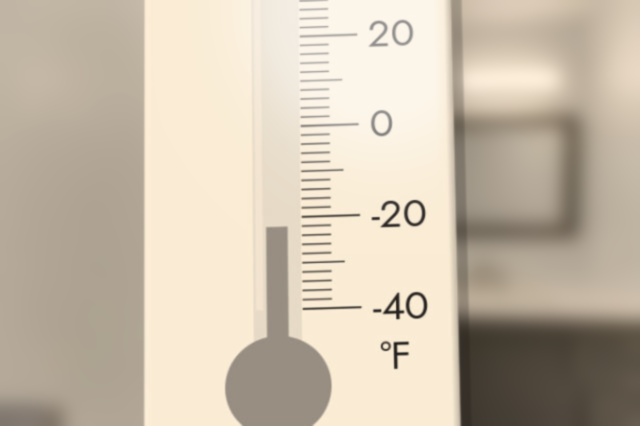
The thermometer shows -22°F
